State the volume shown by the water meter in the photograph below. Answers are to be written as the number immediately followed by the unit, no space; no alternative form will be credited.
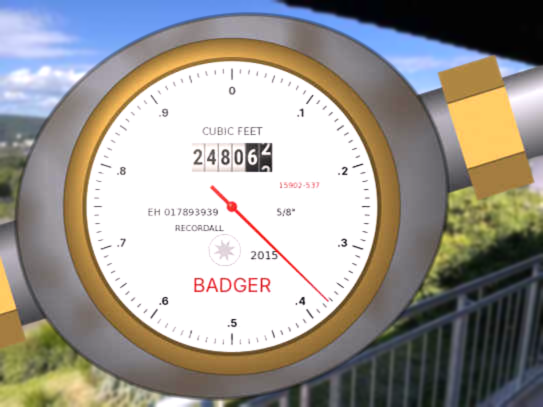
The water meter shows 248062.37ft³
